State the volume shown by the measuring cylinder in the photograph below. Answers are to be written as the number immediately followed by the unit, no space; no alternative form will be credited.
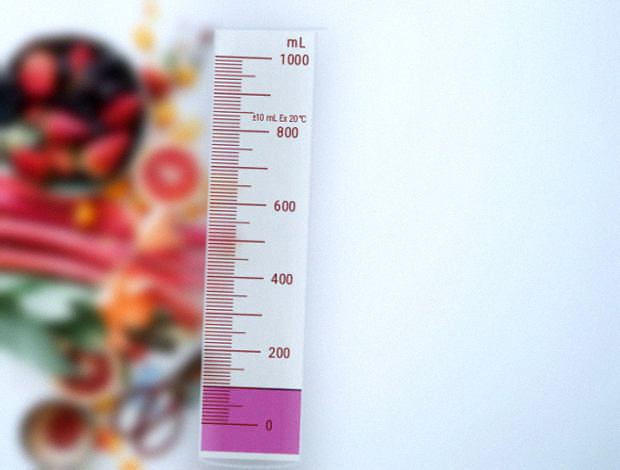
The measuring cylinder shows 100mL
